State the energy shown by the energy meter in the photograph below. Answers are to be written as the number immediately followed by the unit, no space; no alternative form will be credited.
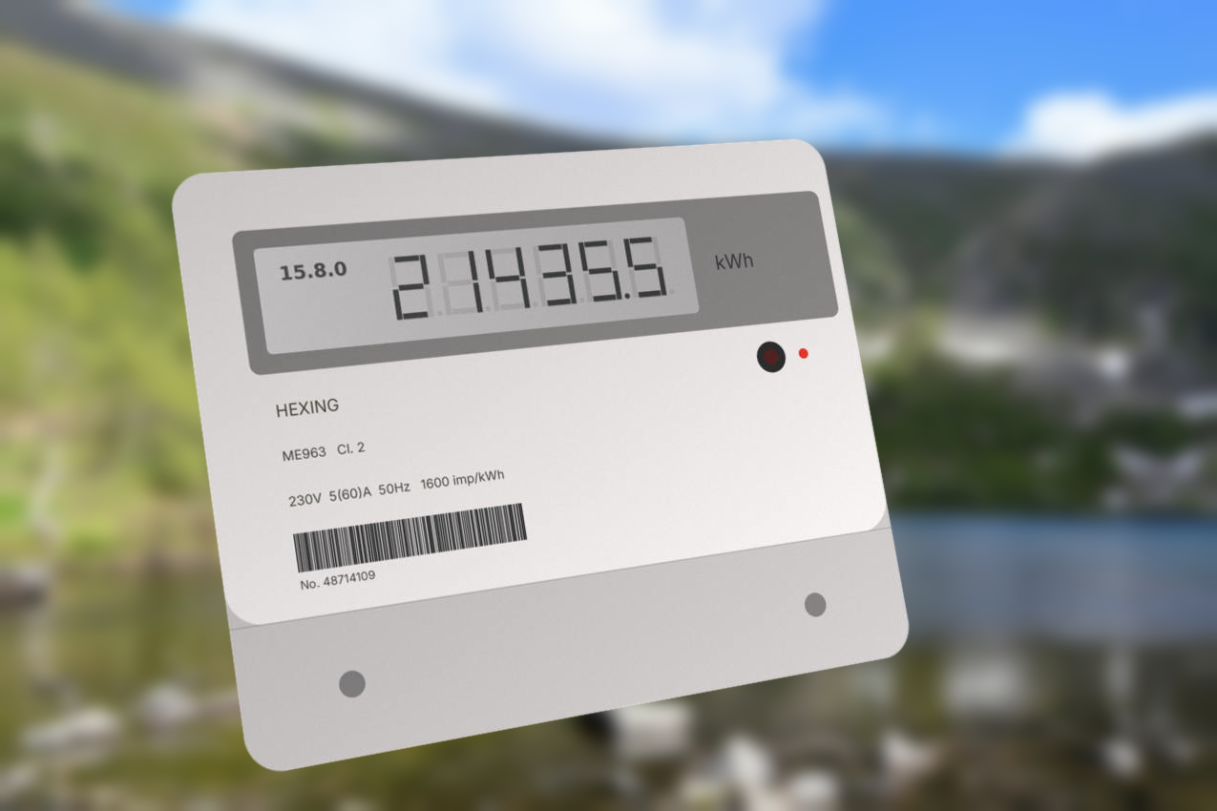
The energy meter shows 21435.5kWh
